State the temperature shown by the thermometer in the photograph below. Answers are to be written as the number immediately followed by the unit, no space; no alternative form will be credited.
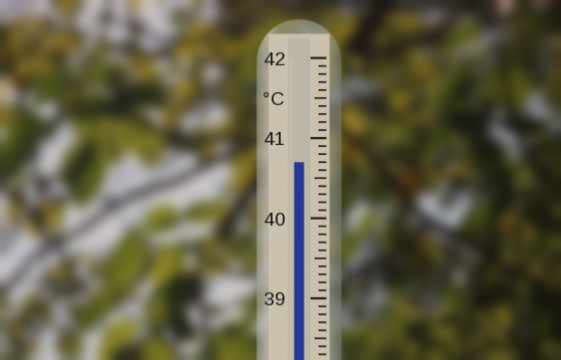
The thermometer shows 40.7°C
